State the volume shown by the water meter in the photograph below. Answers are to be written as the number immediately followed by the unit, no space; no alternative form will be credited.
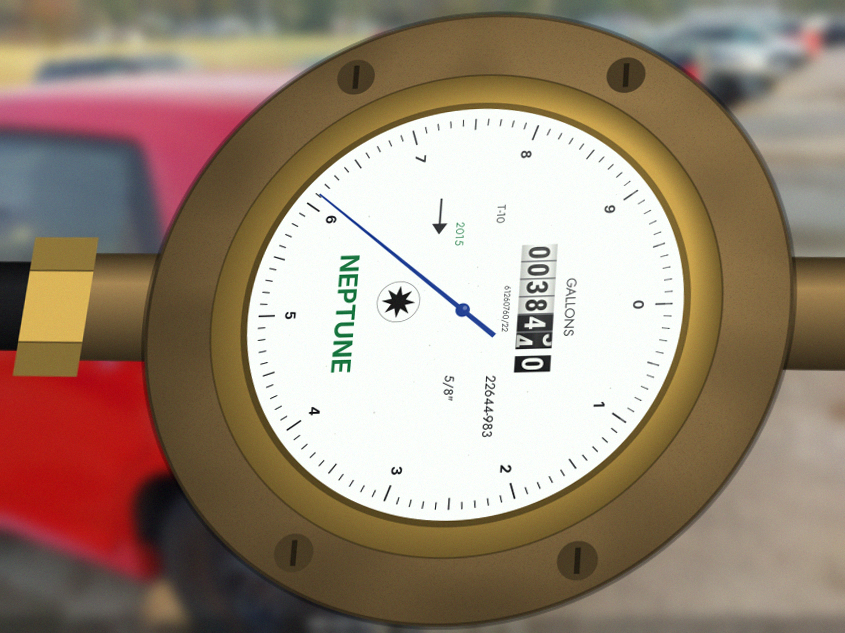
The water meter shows 38436.1gal
